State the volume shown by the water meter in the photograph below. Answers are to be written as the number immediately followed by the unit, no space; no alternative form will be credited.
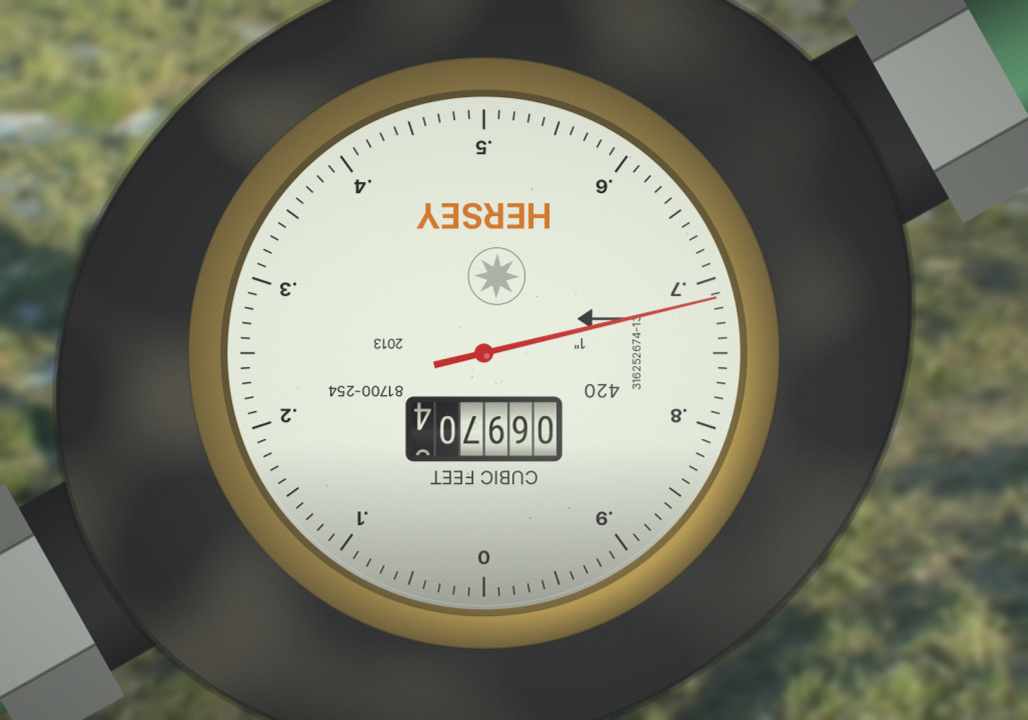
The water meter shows 69703.71ft³
